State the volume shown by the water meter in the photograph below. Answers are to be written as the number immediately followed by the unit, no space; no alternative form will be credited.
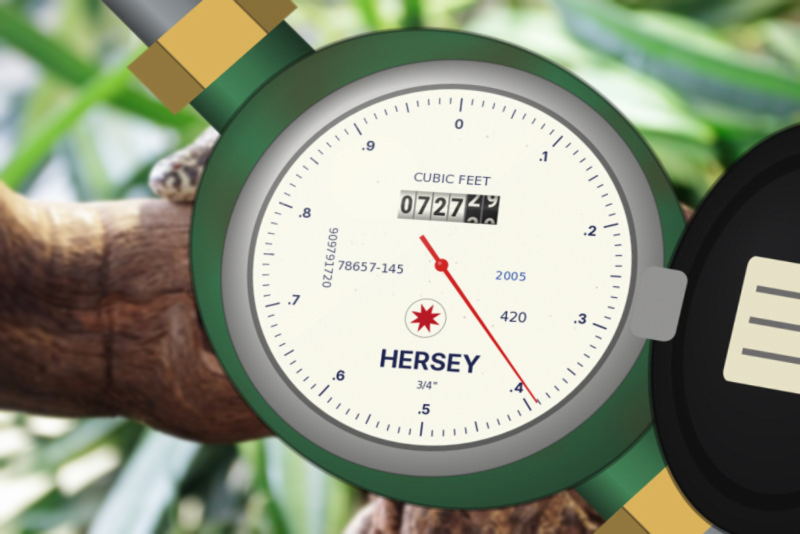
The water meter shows 72729.39ft³
